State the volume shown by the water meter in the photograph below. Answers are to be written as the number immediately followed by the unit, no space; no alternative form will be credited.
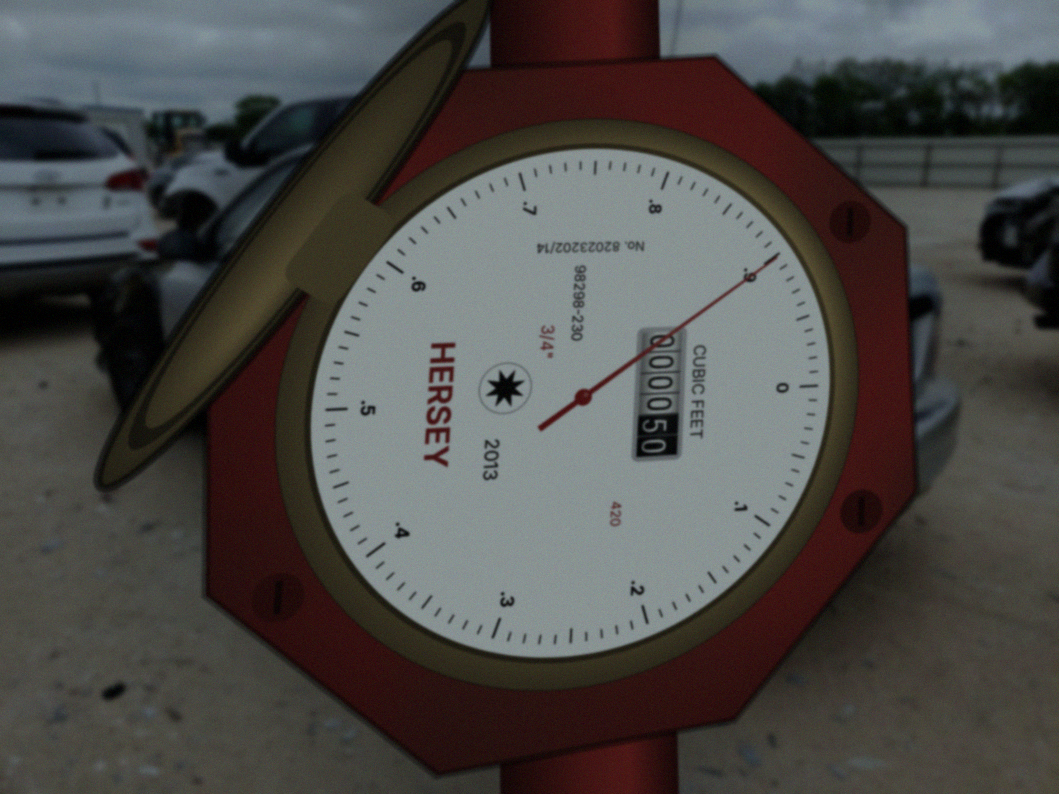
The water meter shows 49.90ft³
